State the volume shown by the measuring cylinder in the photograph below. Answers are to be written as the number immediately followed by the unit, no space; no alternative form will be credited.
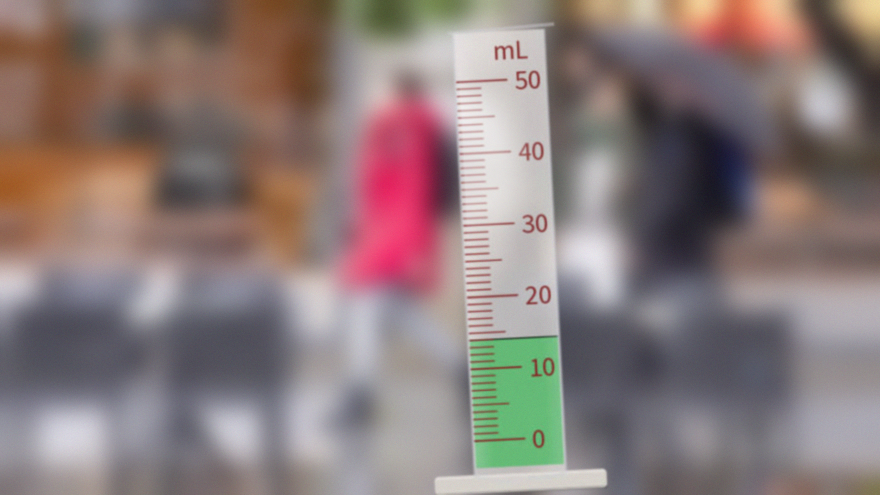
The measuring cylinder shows 14mL
